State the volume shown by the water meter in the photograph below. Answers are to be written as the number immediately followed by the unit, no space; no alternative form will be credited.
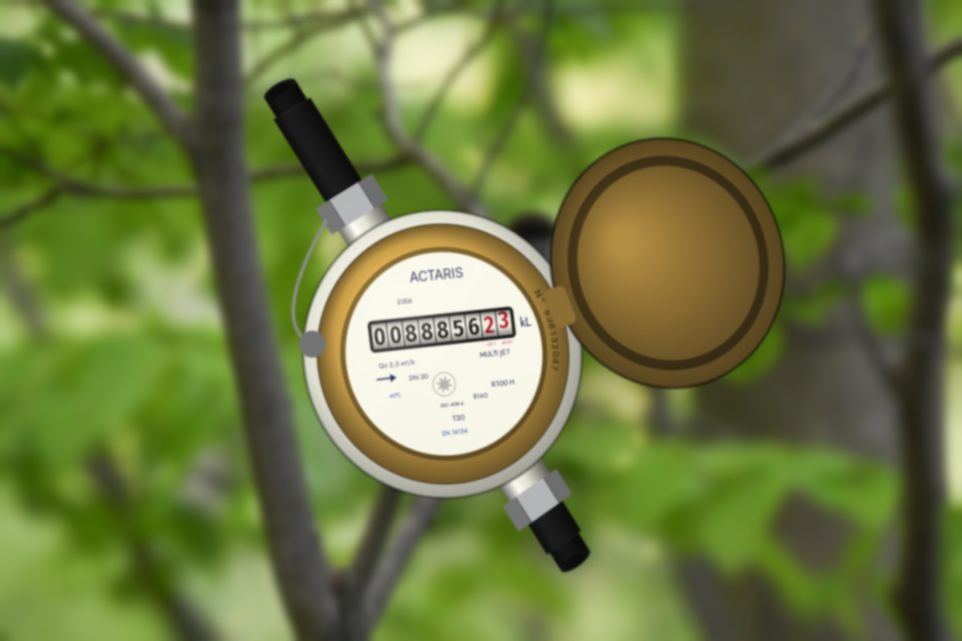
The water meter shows 88856.23kL
